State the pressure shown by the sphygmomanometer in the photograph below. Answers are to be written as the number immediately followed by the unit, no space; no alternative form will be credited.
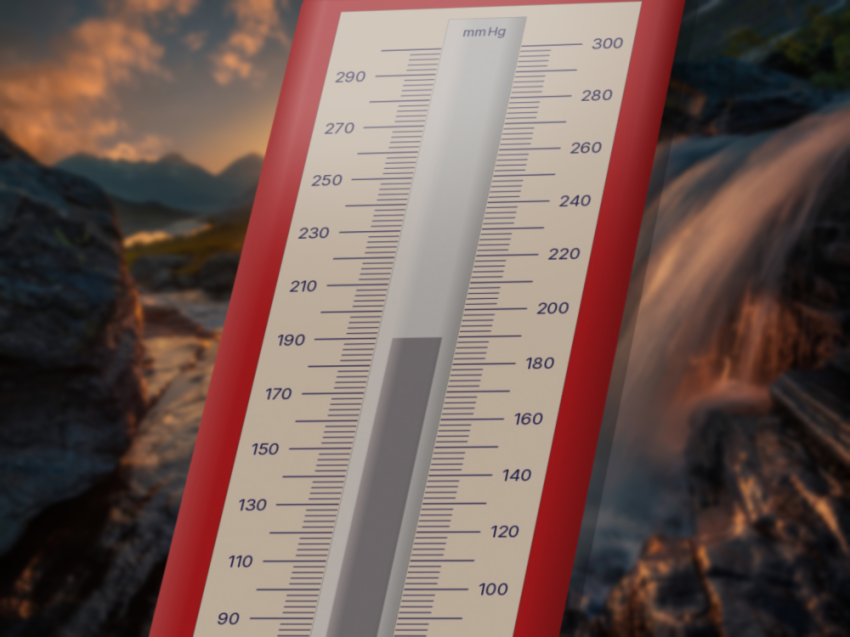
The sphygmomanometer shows 190mmHg
